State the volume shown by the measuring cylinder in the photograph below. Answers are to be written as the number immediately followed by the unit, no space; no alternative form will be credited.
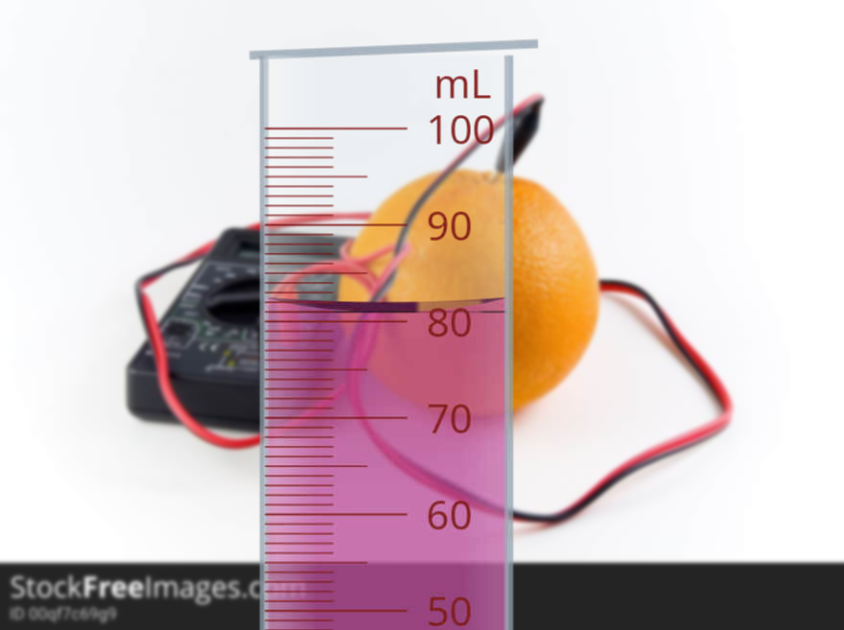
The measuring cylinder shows 81mL
